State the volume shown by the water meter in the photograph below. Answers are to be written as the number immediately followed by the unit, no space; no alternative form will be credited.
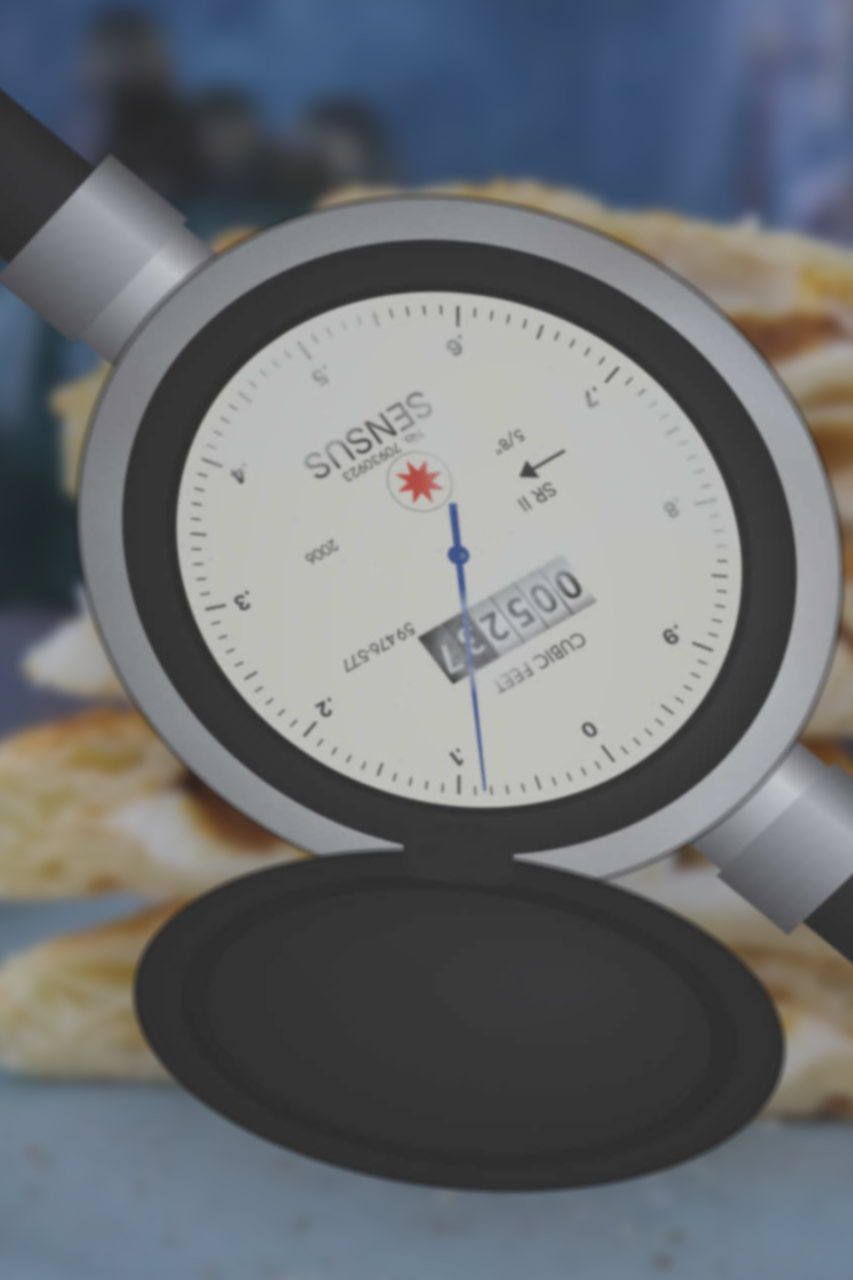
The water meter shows 5237.08ft³
